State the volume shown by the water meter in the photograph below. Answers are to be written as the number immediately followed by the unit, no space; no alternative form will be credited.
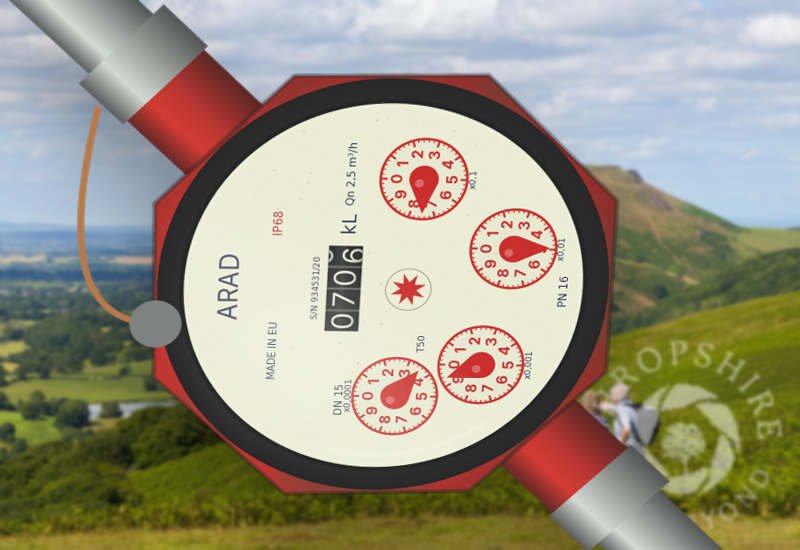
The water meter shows 705.7493kL
